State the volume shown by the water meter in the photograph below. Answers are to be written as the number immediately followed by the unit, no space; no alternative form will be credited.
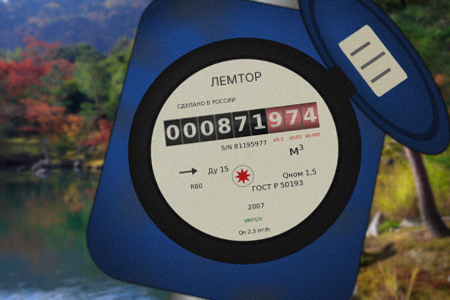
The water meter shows 871.974m³
